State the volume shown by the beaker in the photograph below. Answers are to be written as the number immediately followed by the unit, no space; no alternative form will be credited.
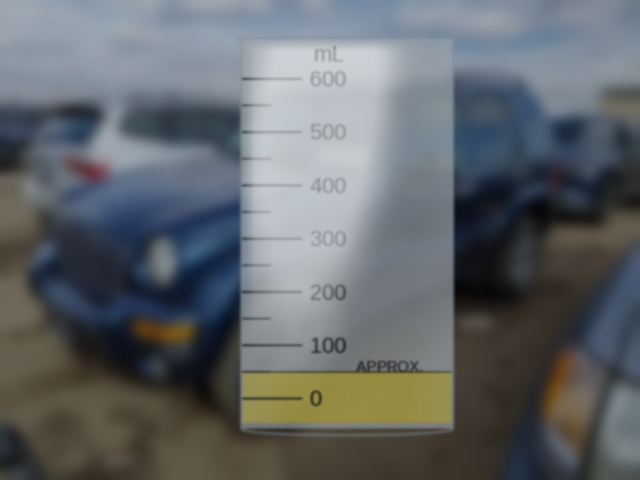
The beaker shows 50mL
